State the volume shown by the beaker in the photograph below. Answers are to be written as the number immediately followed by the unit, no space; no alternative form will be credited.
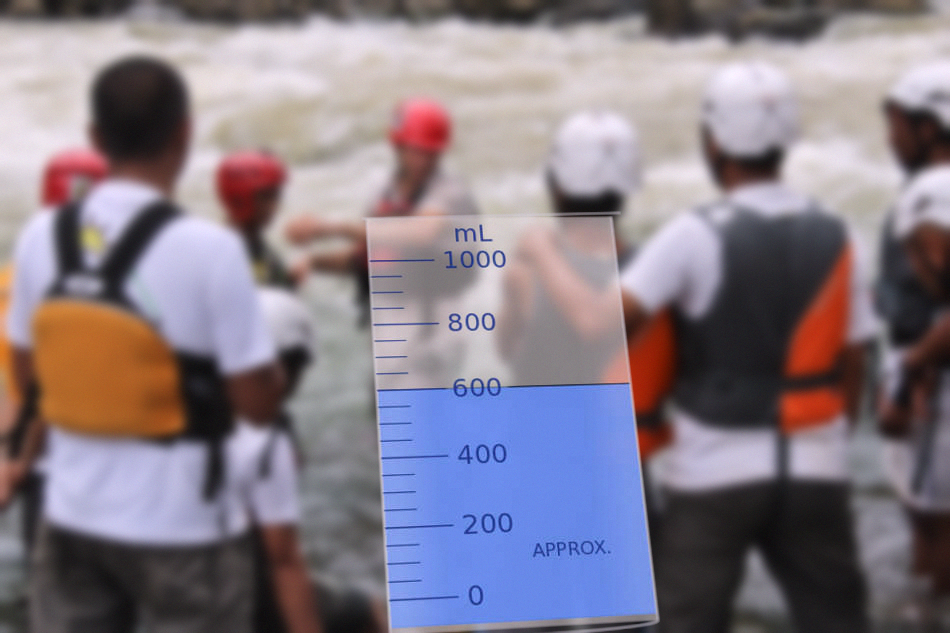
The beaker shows 600mL
